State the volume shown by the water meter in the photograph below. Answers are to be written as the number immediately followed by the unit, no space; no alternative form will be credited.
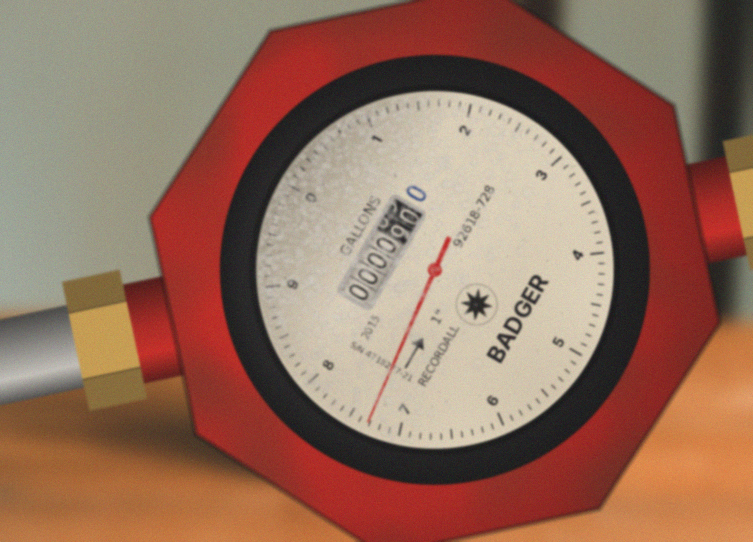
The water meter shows 897.3gal
